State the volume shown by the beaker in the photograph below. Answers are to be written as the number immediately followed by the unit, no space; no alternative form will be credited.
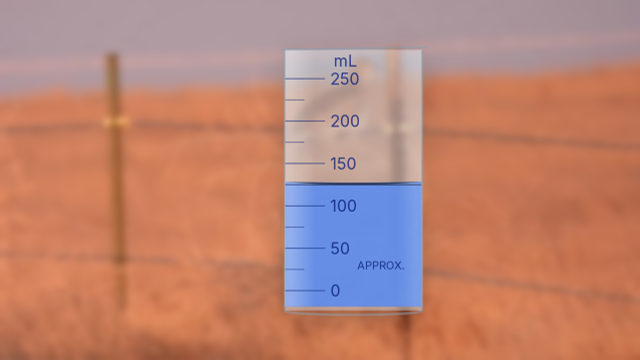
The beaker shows 125mL
